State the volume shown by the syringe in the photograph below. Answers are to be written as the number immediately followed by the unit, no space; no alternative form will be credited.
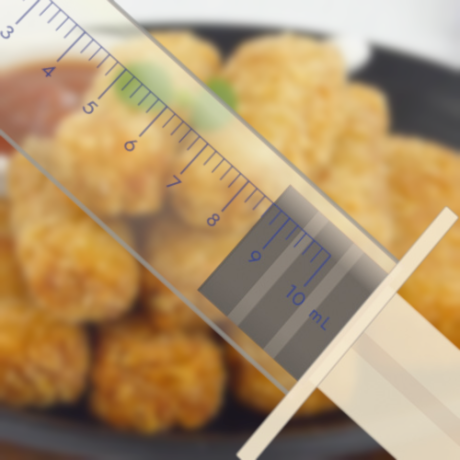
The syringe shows 8.6mL
